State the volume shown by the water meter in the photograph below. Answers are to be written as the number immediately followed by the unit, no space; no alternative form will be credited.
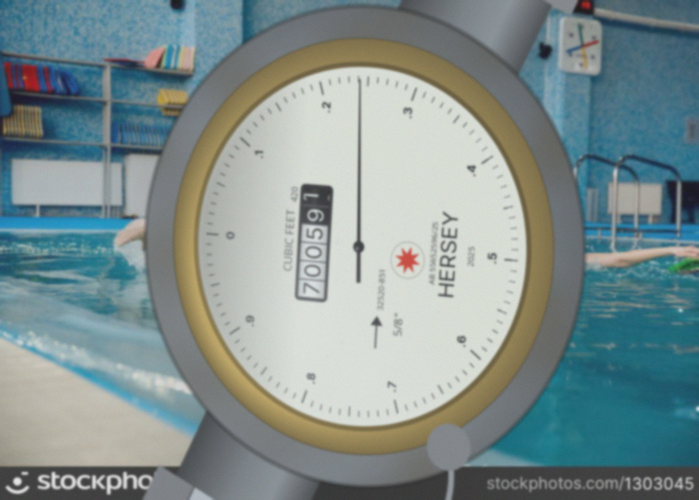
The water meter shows 700591.24ft³
